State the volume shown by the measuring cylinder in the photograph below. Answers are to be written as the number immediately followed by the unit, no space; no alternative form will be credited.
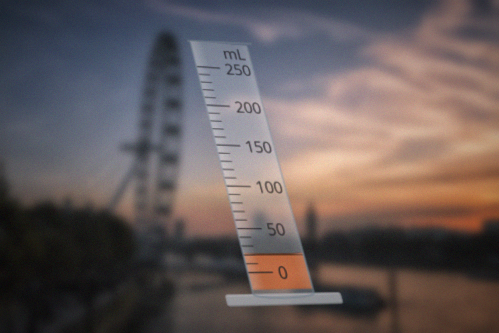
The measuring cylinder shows 20mL
